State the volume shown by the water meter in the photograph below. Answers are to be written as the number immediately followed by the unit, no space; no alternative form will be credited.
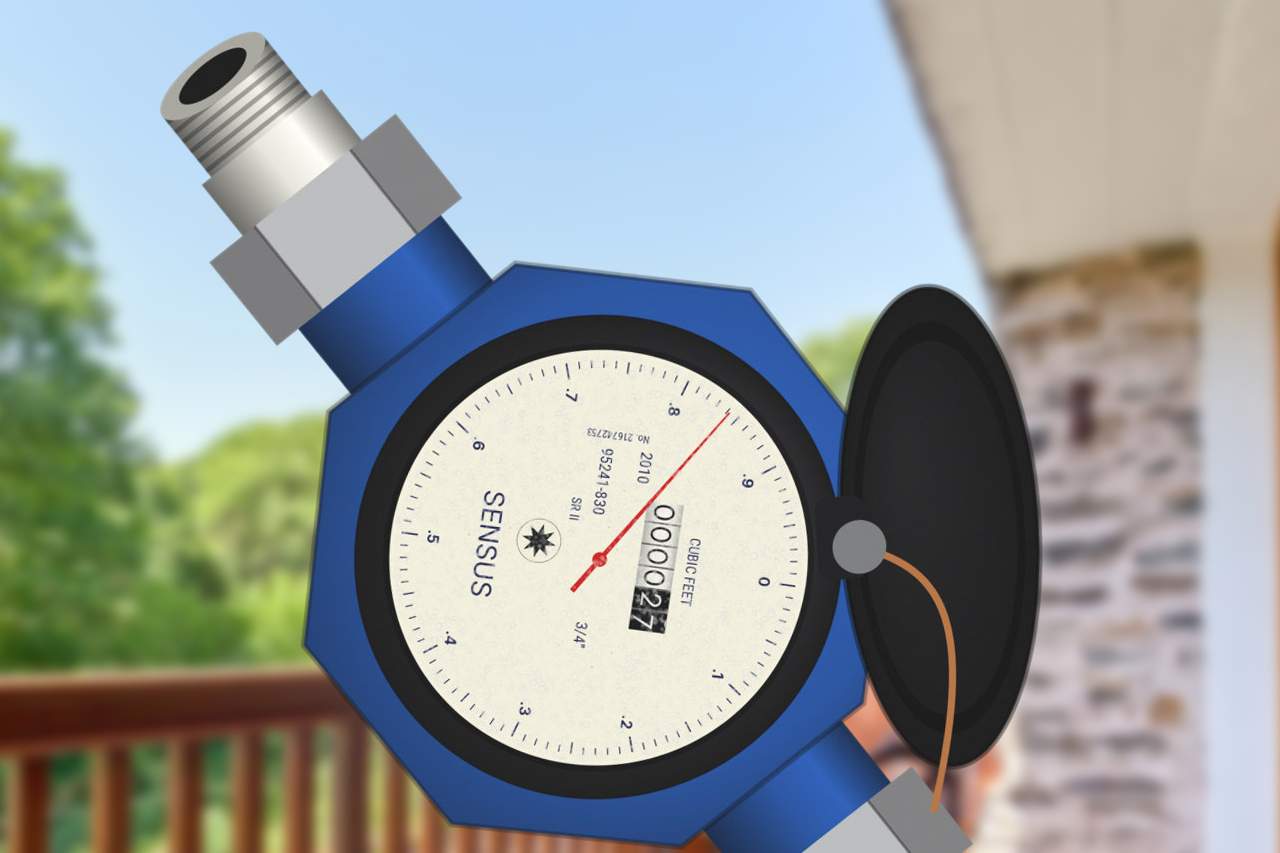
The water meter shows 26.84ft³
